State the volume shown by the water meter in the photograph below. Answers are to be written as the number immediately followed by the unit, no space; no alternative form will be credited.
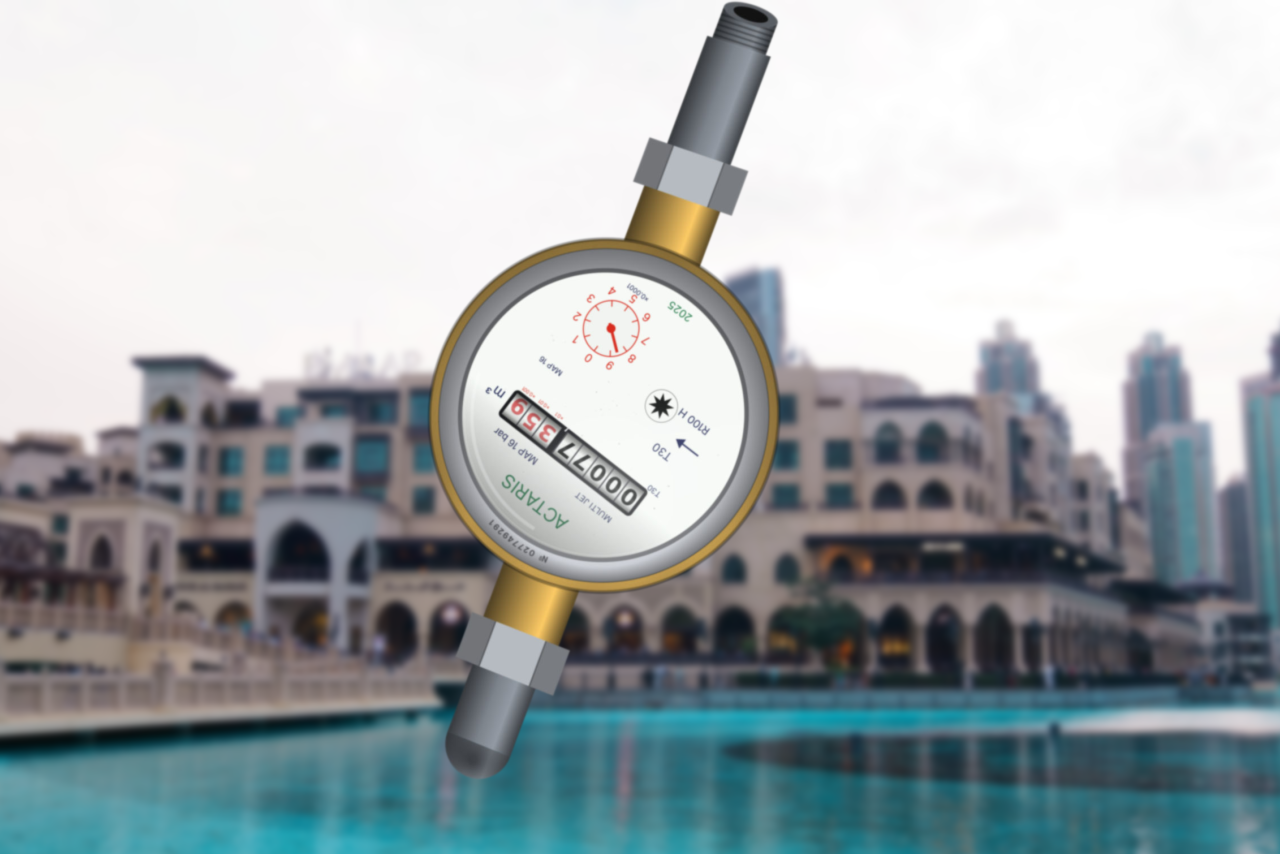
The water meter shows 77.3588m³
